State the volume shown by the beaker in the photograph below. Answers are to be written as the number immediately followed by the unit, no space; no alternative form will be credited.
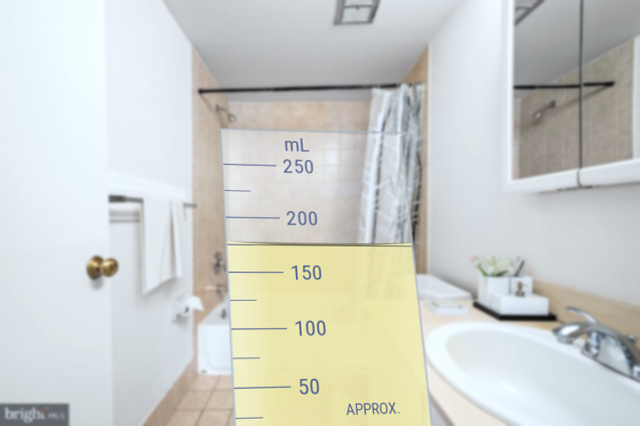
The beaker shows 175mL
